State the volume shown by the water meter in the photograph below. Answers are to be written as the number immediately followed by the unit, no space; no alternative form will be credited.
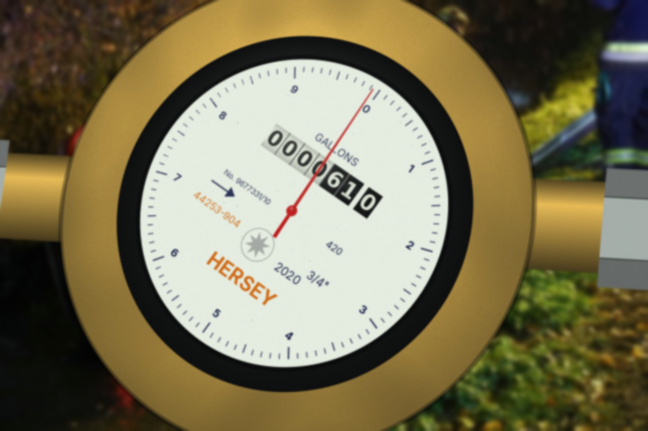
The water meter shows 609.9gal
